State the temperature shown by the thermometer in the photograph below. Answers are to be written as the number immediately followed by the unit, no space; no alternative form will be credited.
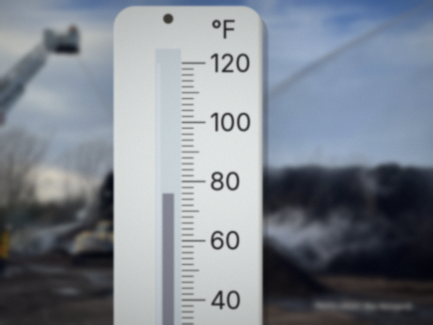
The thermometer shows 76°F
